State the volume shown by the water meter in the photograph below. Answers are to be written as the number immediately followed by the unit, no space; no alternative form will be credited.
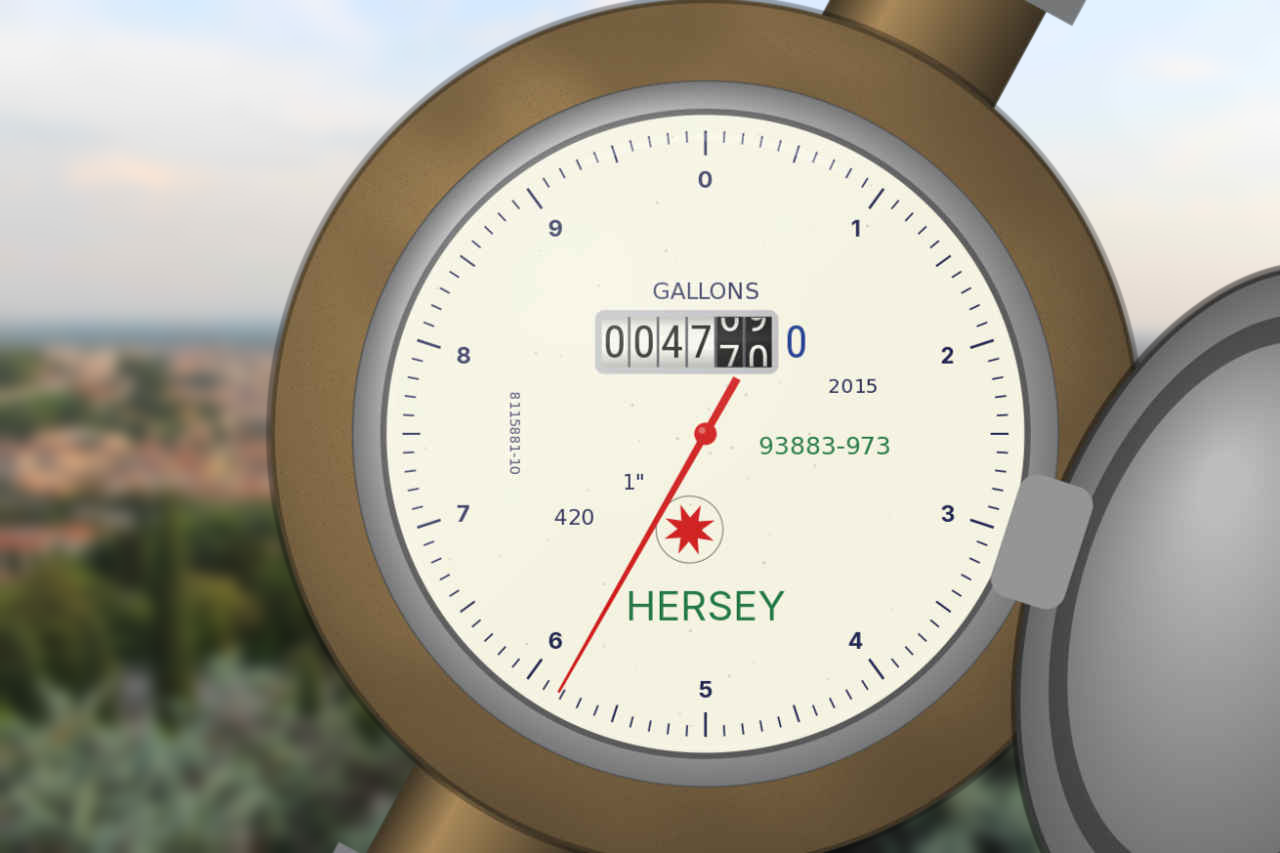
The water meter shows 47695.8gal
